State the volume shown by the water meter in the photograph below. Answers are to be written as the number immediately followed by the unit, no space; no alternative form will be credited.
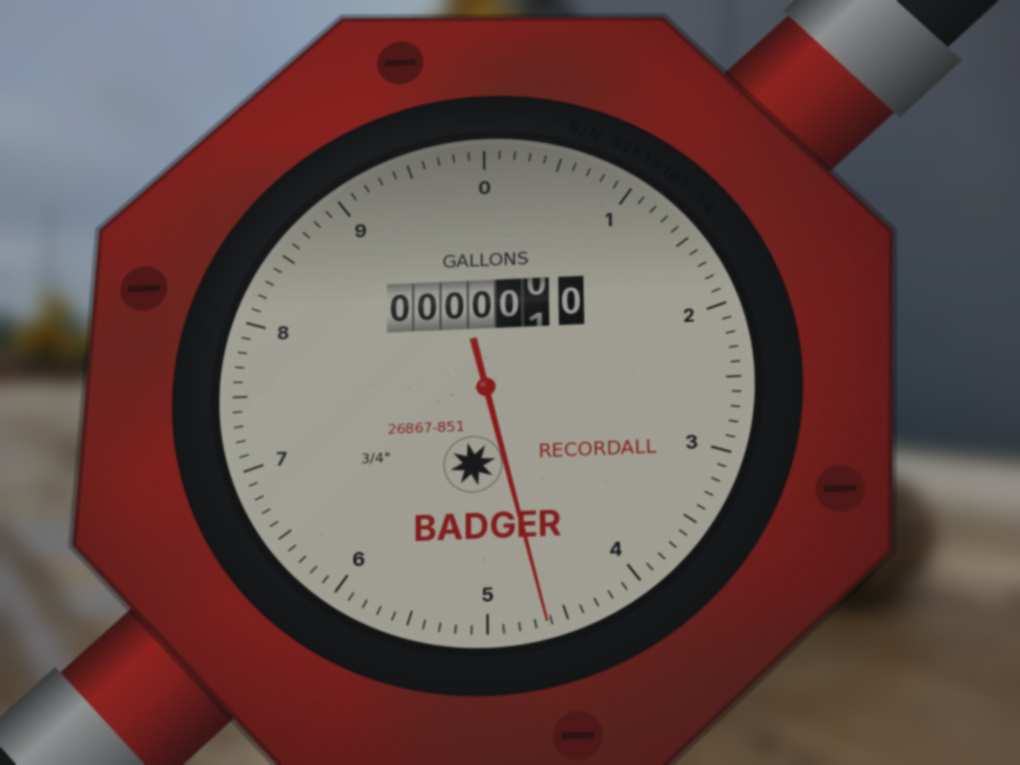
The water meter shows 4.6gal
